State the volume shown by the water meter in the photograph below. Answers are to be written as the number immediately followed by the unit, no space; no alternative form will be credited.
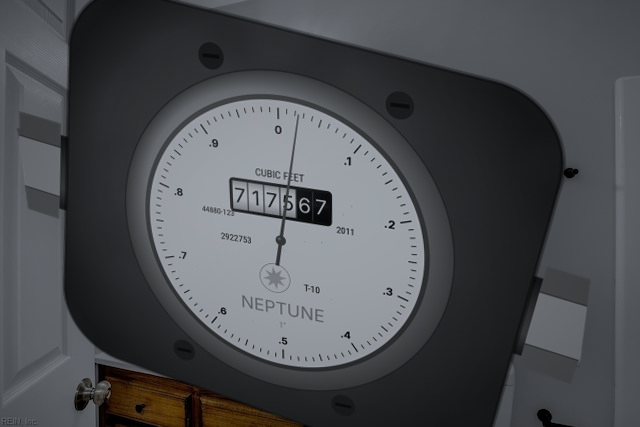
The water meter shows 717567.02ft³
